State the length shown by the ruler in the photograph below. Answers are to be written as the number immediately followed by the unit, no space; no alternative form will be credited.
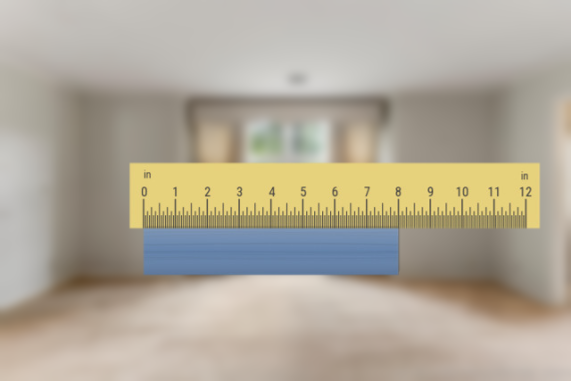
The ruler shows 8in
